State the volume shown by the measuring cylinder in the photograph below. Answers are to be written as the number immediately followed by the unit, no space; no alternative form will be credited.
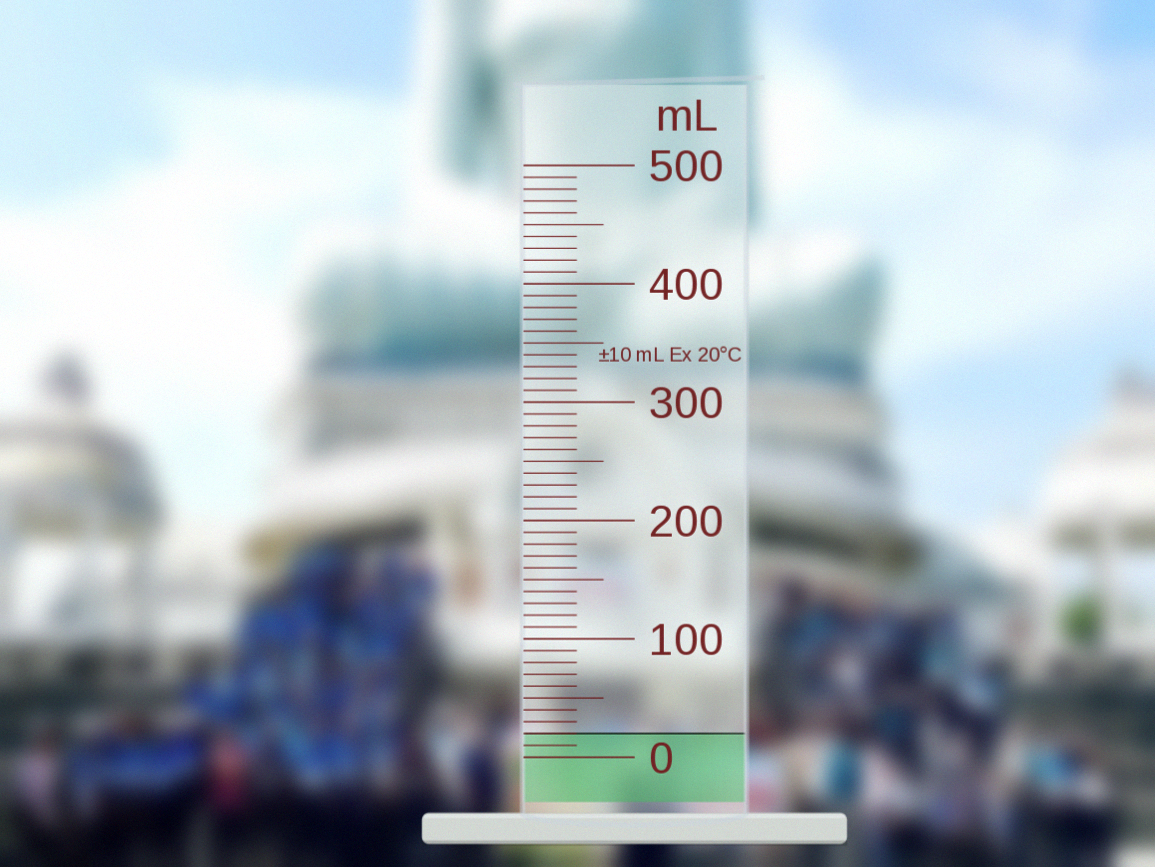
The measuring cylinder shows 20mL
